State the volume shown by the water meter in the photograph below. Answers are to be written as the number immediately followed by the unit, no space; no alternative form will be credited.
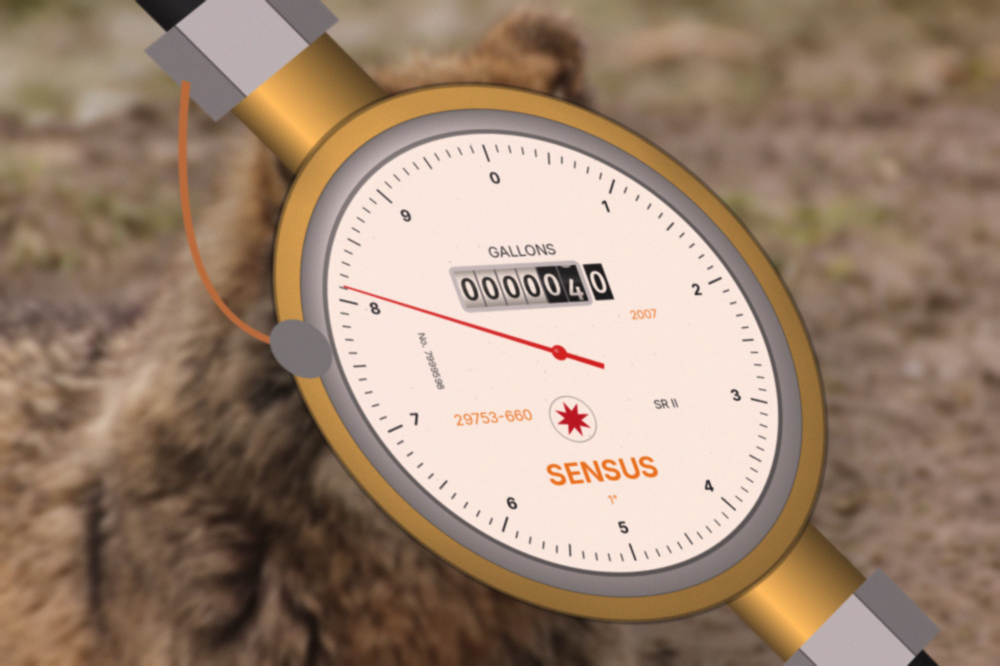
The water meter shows 38.1gal
